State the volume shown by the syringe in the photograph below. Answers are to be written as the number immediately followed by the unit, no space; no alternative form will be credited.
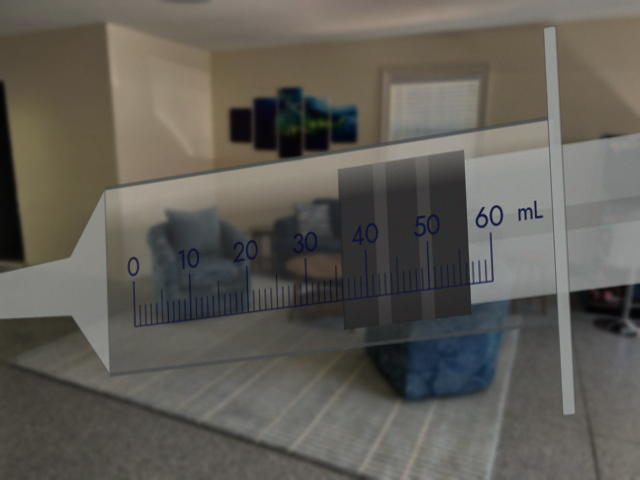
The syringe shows 36mL
